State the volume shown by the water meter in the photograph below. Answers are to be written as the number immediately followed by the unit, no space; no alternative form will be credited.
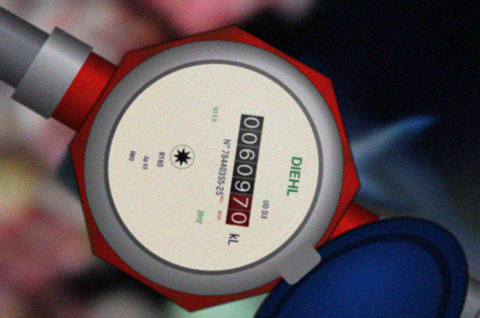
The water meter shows 609.70kL
